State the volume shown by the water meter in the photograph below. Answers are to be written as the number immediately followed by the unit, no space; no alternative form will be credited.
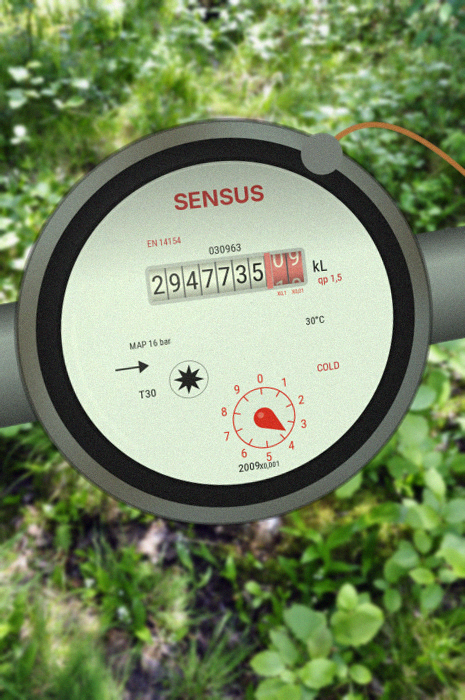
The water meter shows 2947735.093kL
